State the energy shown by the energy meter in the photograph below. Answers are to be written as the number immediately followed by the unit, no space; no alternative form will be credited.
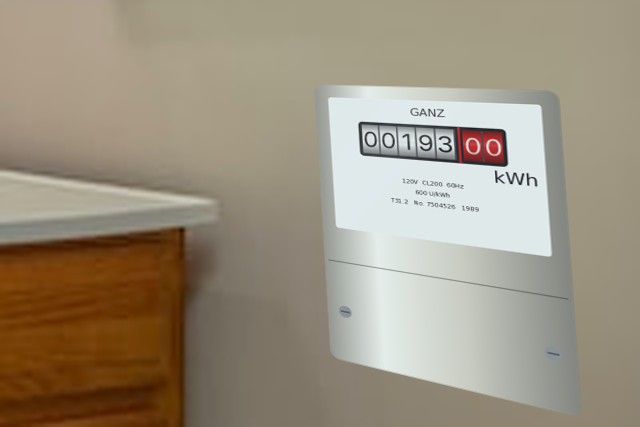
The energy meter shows 193.00kWh
